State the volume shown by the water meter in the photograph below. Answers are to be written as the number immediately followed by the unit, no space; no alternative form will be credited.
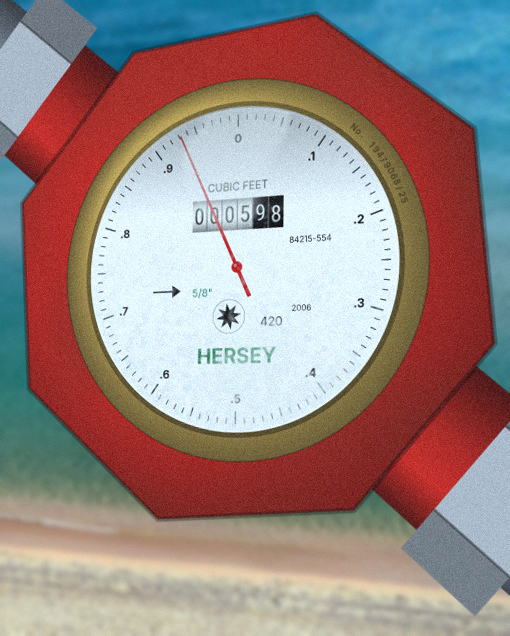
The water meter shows 597.93ft³
